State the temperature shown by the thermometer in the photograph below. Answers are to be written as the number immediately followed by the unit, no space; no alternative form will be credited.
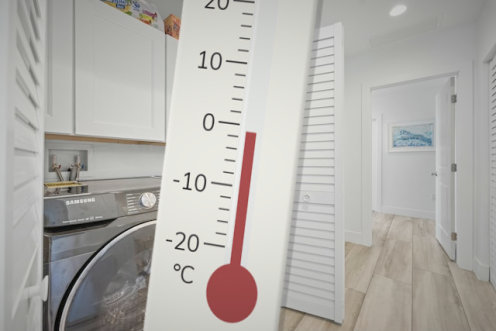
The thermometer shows -1°C
